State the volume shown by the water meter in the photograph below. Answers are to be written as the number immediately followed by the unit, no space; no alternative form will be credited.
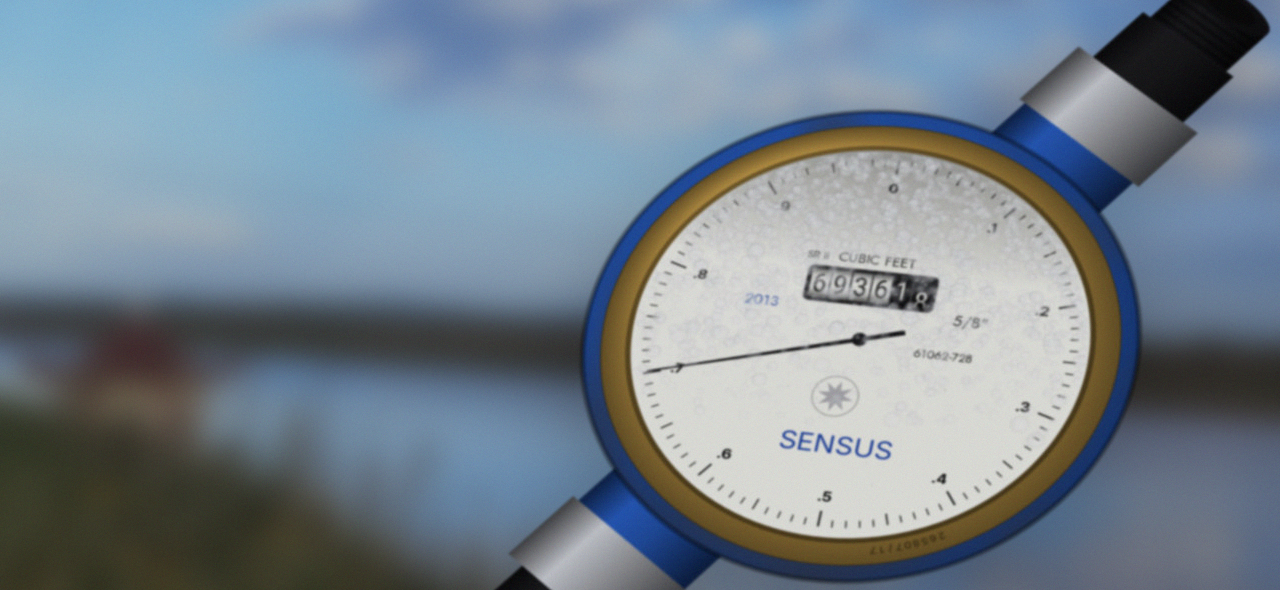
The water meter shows 693617.70ft³
